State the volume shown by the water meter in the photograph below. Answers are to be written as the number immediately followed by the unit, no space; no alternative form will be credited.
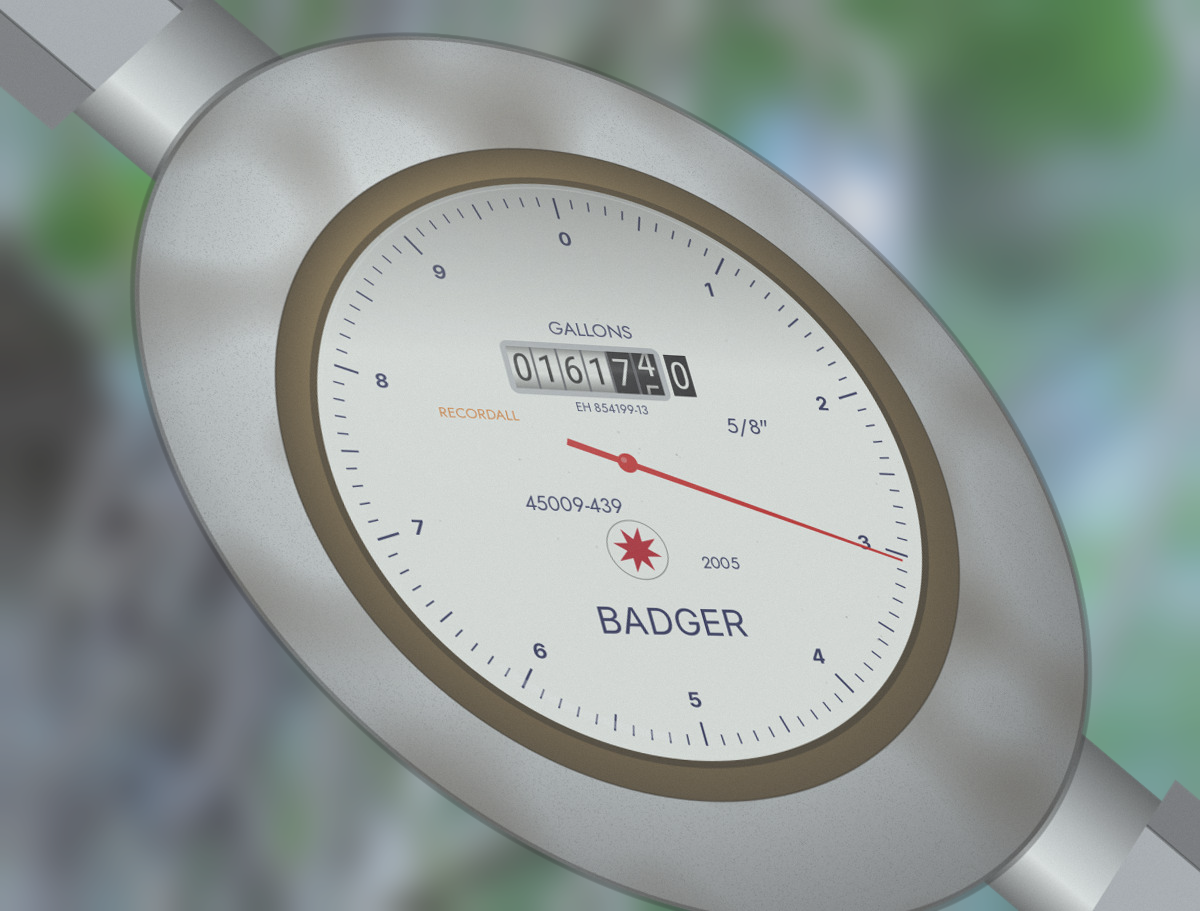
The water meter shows 161743.0gal
